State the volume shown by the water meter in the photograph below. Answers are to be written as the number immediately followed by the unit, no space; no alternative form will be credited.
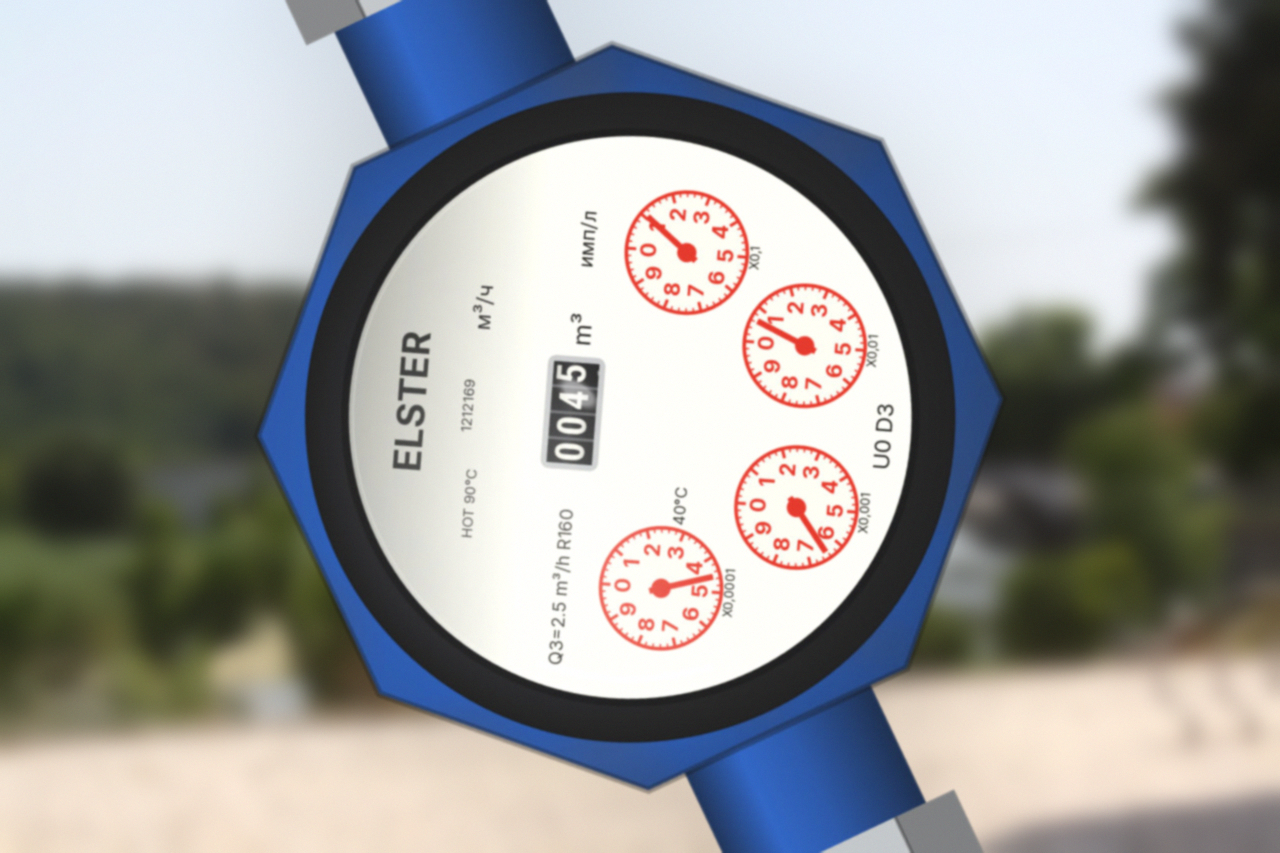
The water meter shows 45.1064m³
